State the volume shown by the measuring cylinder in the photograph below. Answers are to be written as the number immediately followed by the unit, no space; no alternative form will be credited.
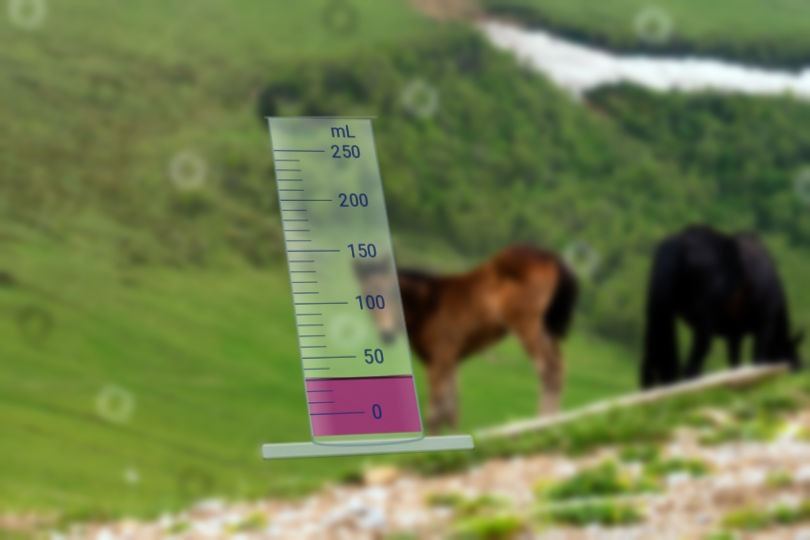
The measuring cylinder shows 30mL
